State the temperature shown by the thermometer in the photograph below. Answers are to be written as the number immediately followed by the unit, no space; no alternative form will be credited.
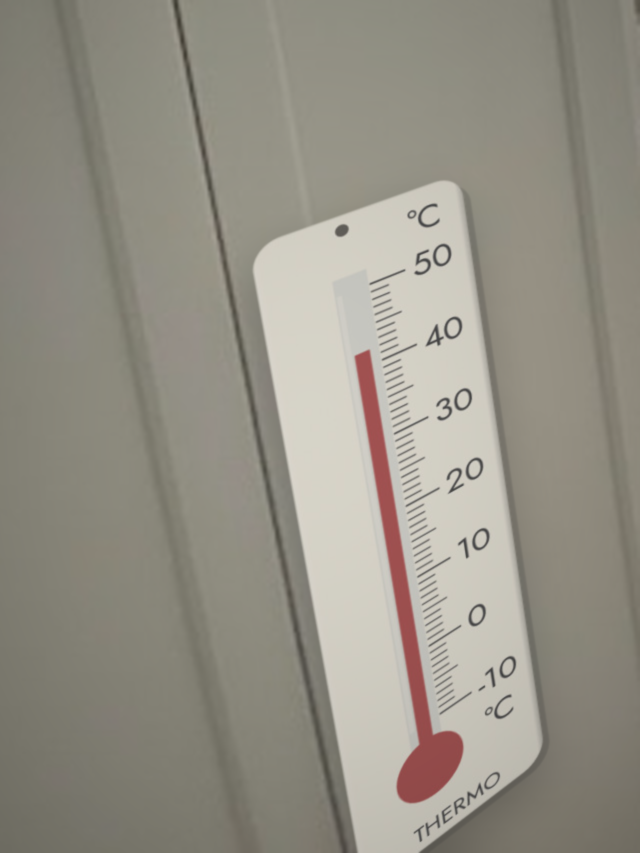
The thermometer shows 42°C
